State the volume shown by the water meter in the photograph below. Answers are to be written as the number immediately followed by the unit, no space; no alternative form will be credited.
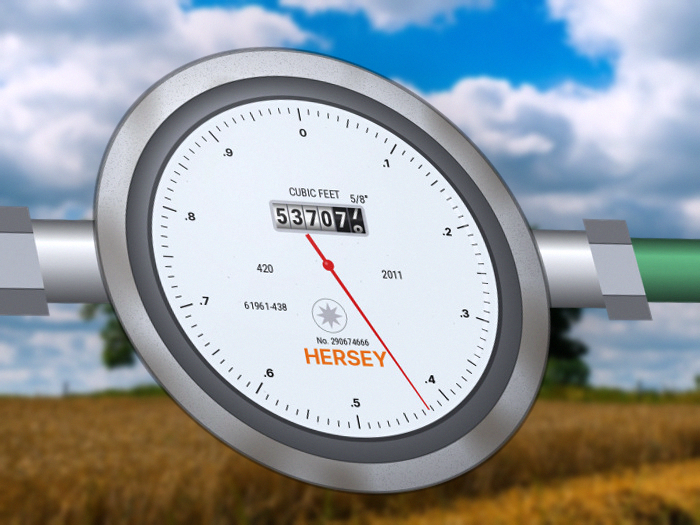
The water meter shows 537077.42ft³
